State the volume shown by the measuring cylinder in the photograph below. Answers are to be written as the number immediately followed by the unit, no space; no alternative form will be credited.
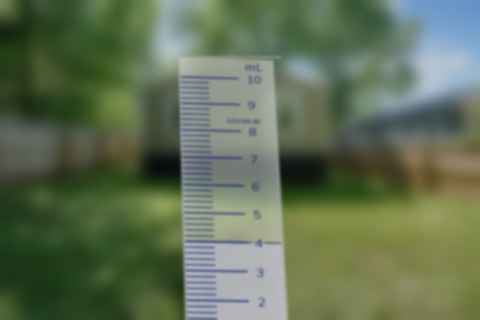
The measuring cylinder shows 4mL
